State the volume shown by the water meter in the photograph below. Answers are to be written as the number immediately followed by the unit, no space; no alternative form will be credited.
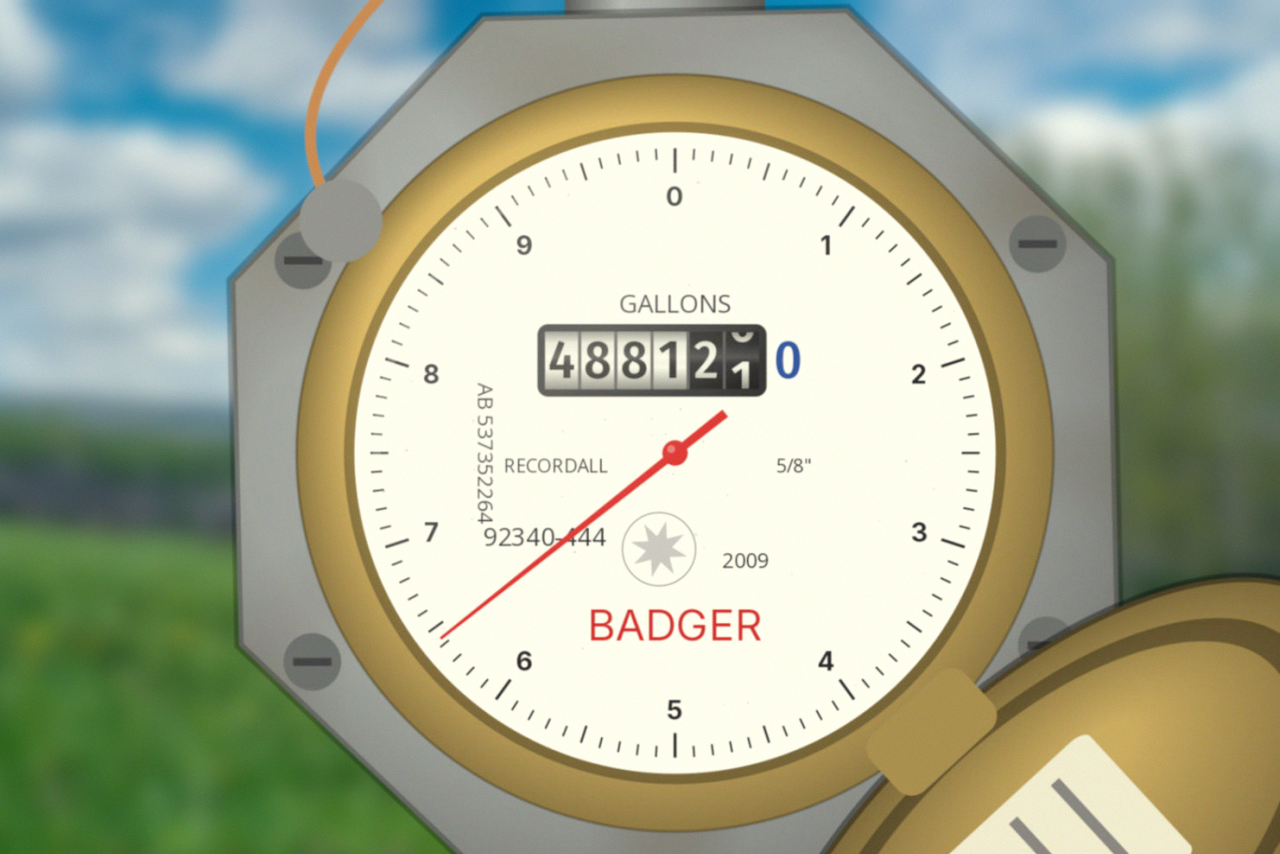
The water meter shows 4881206.4gal
